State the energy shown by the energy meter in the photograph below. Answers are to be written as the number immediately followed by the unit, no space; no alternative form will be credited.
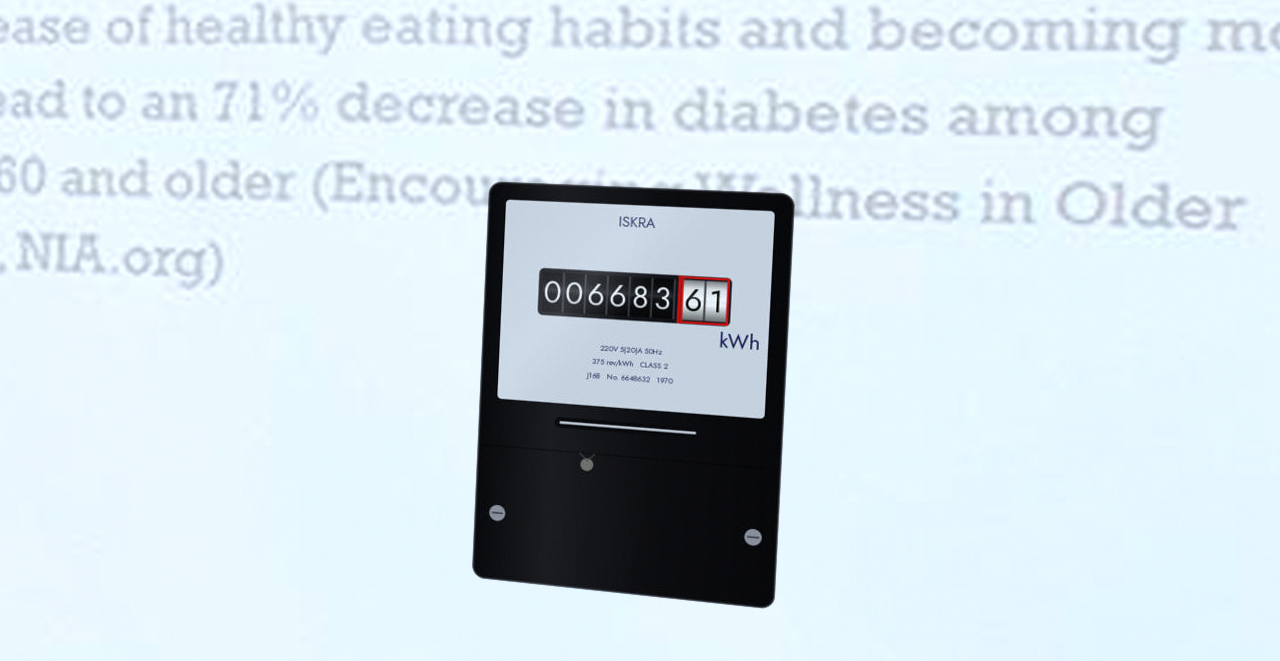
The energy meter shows 6683.61kWh
